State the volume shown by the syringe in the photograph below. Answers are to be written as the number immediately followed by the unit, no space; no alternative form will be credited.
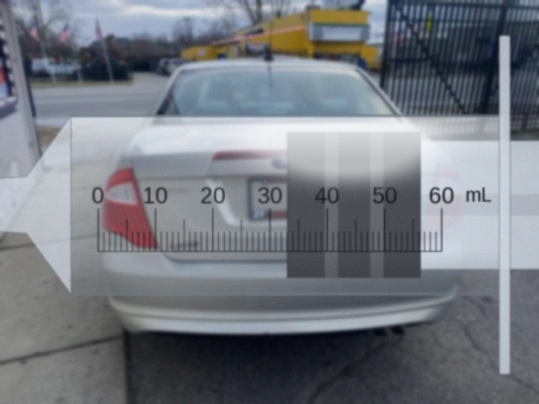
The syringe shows 33mL
